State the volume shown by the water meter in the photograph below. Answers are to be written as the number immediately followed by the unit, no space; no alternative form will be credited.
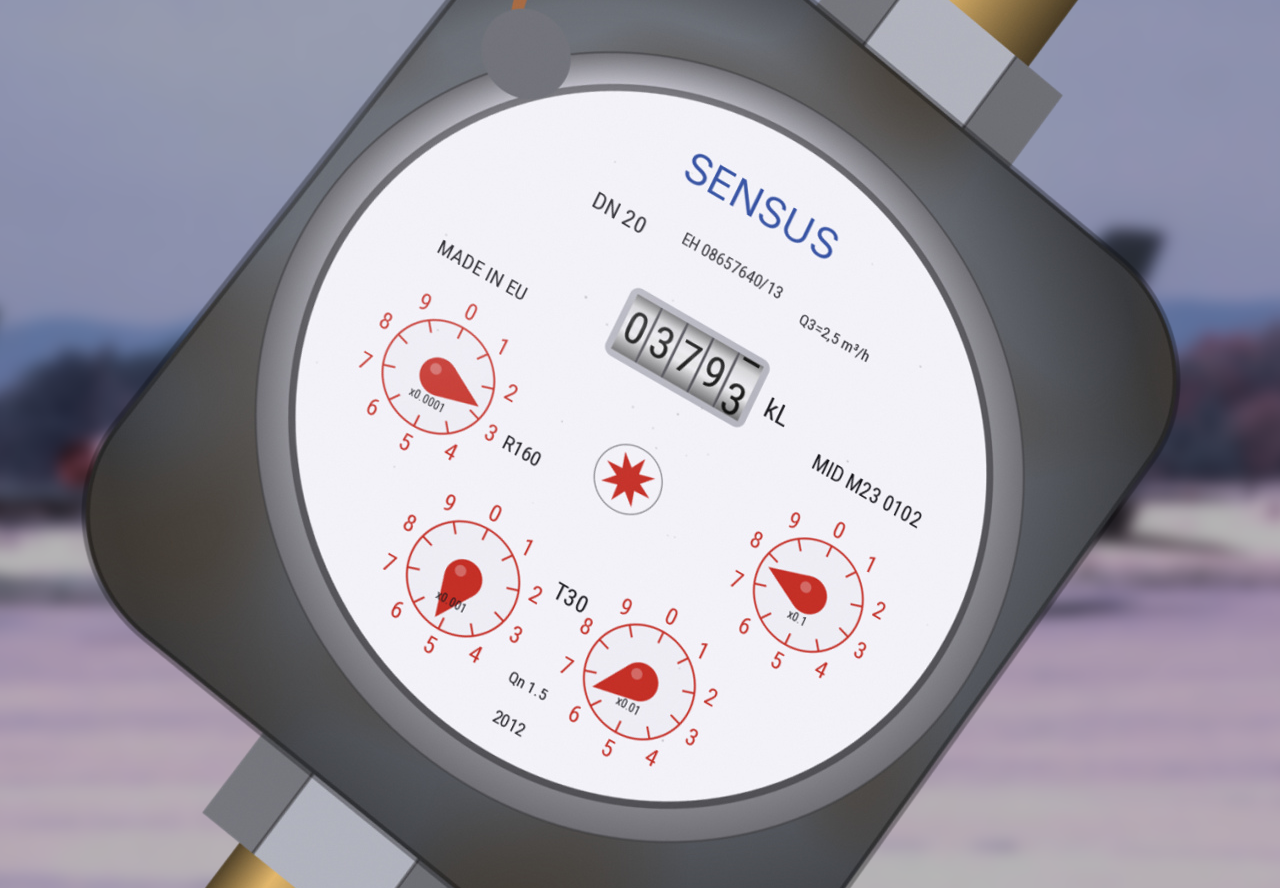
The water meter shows 3792.7652kL
